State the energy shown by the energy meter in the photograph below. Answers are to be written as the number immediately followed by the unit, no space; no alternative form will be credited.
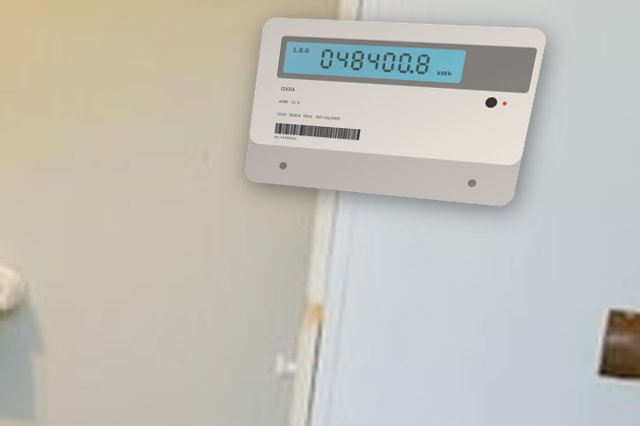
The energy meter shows 48400.8kWh
